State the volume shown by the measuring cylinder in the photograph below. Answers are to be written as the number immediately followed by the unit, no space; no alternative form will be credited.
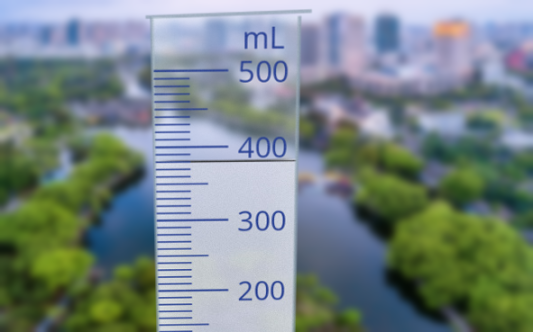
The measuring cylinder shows 380mL
